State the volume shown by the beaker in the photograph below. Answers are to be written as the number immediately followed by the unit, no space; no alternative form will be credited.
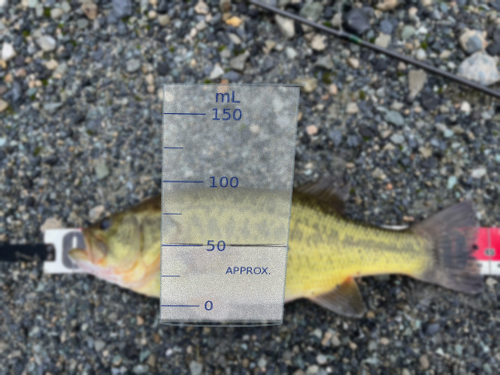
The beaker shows 50mL
